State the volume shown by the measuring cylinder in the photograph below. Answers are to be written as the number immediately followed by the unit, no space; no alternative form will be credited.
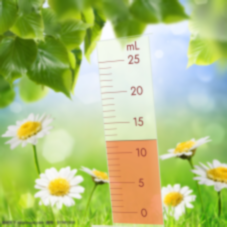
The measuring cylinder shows 12mL
